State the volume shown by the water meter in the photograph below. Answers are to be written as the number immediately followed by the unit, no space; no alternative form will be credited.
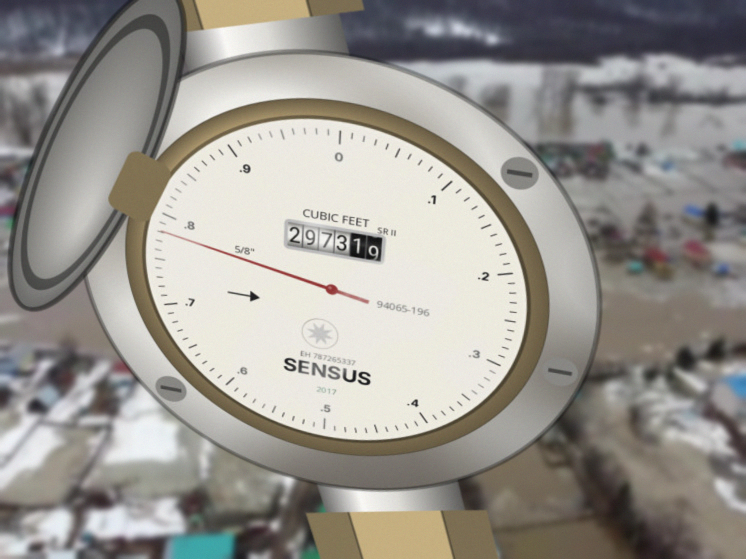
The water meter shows 297318.78ft³
